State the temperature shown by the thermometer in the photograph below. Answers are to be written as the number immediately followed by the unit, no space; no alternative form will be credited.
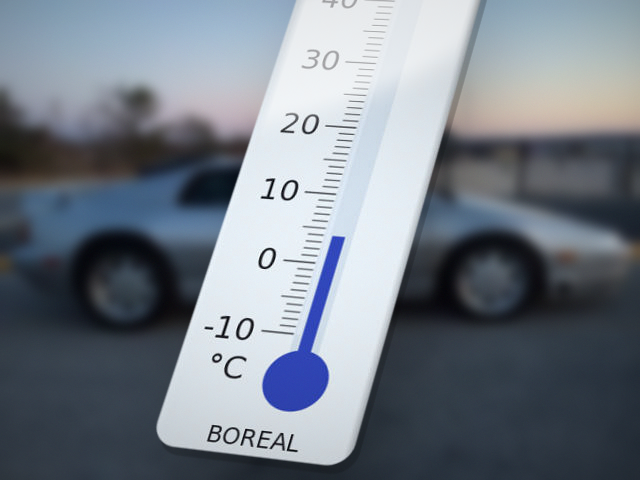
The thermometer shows 4°C
